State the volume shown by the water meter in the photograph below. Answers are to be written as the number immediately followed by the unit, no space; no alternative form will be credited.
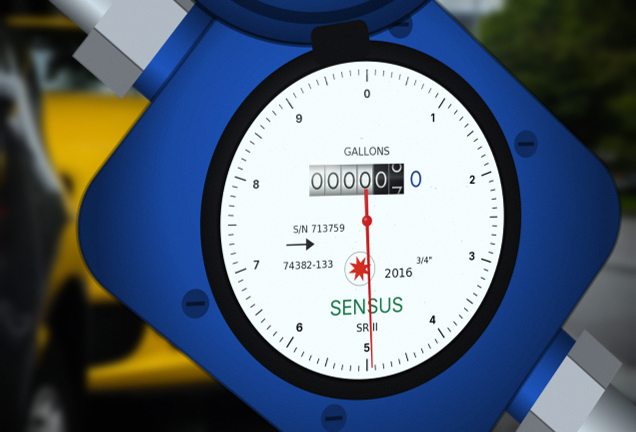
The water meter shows 64.9gal
